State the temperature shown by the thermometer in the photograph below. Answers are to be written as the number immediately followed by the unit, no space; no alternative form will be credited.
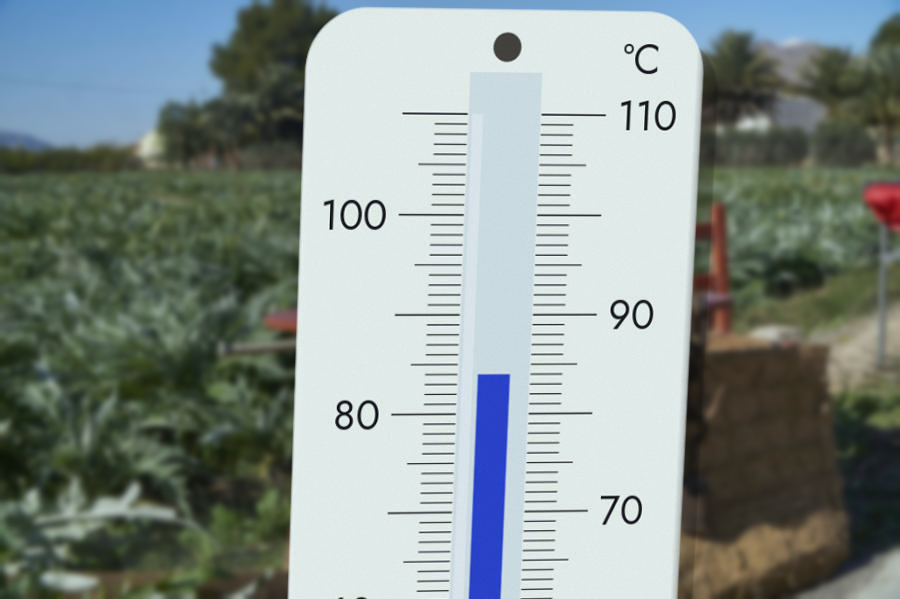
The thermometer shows 84°C
